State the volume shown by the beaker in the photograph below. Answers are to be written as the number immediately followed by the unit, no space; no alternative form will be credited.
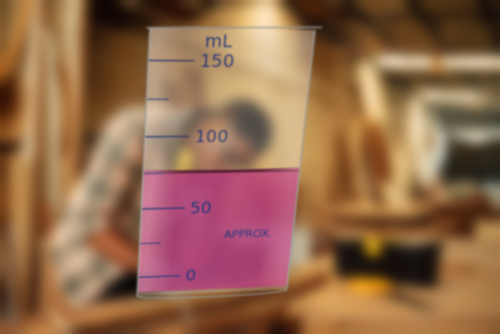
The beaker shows 75mL
